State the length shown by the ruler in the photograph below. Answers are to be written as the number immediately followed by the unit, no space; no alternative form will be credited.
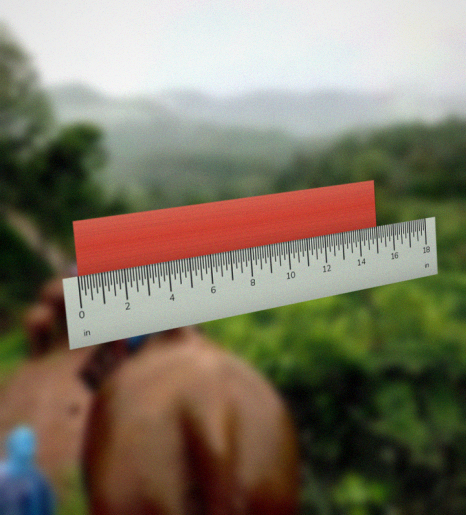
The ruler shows 15in
